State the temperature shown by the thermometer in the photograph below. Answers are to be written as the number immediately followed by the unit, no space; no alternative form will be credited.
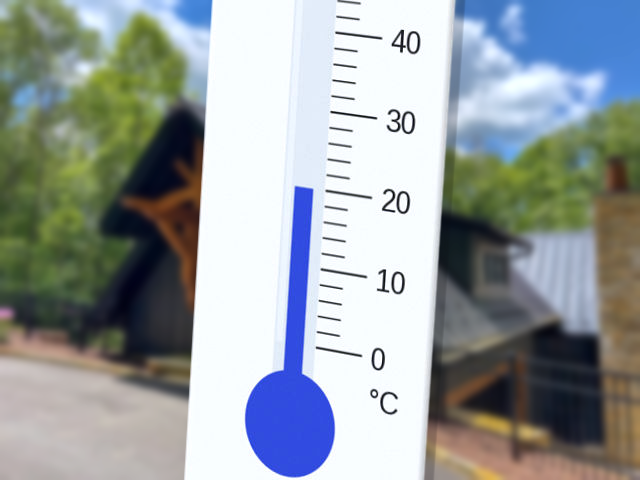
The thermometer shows 20°C
